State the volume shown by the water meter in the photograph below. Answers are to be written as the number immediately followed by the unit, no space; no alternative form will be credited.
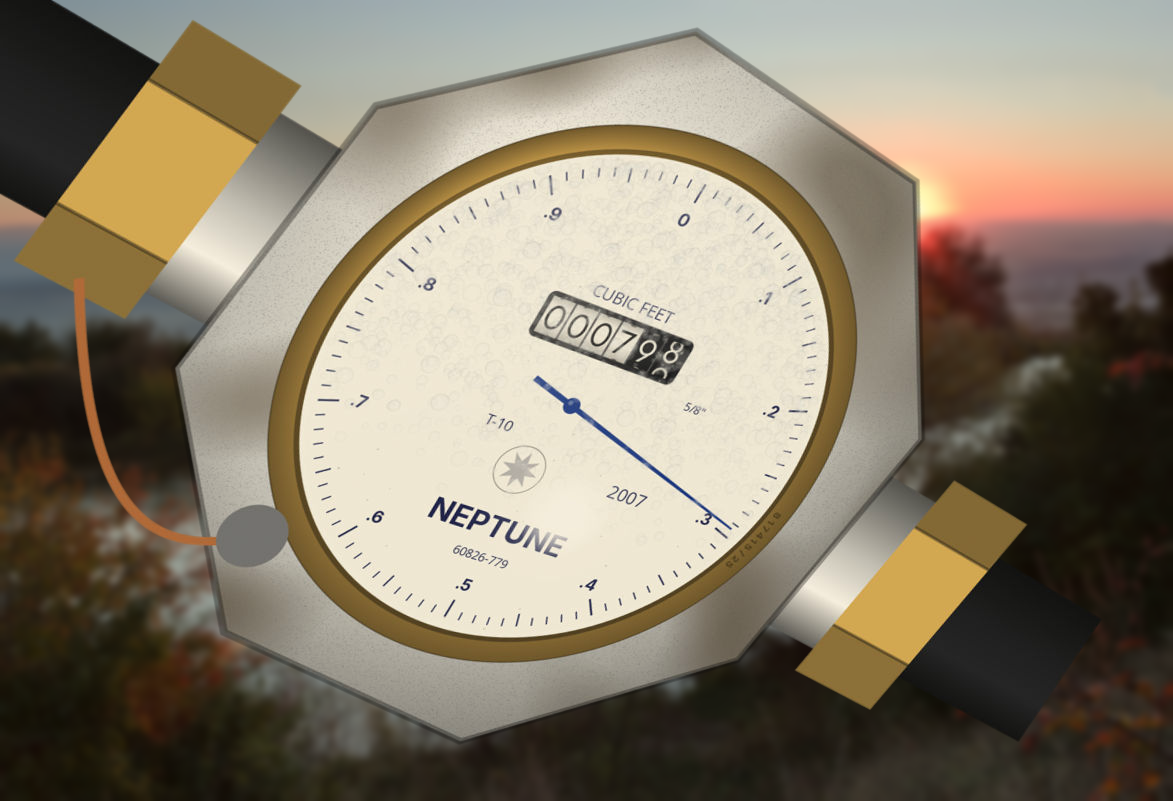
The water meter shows 798.29ft³
